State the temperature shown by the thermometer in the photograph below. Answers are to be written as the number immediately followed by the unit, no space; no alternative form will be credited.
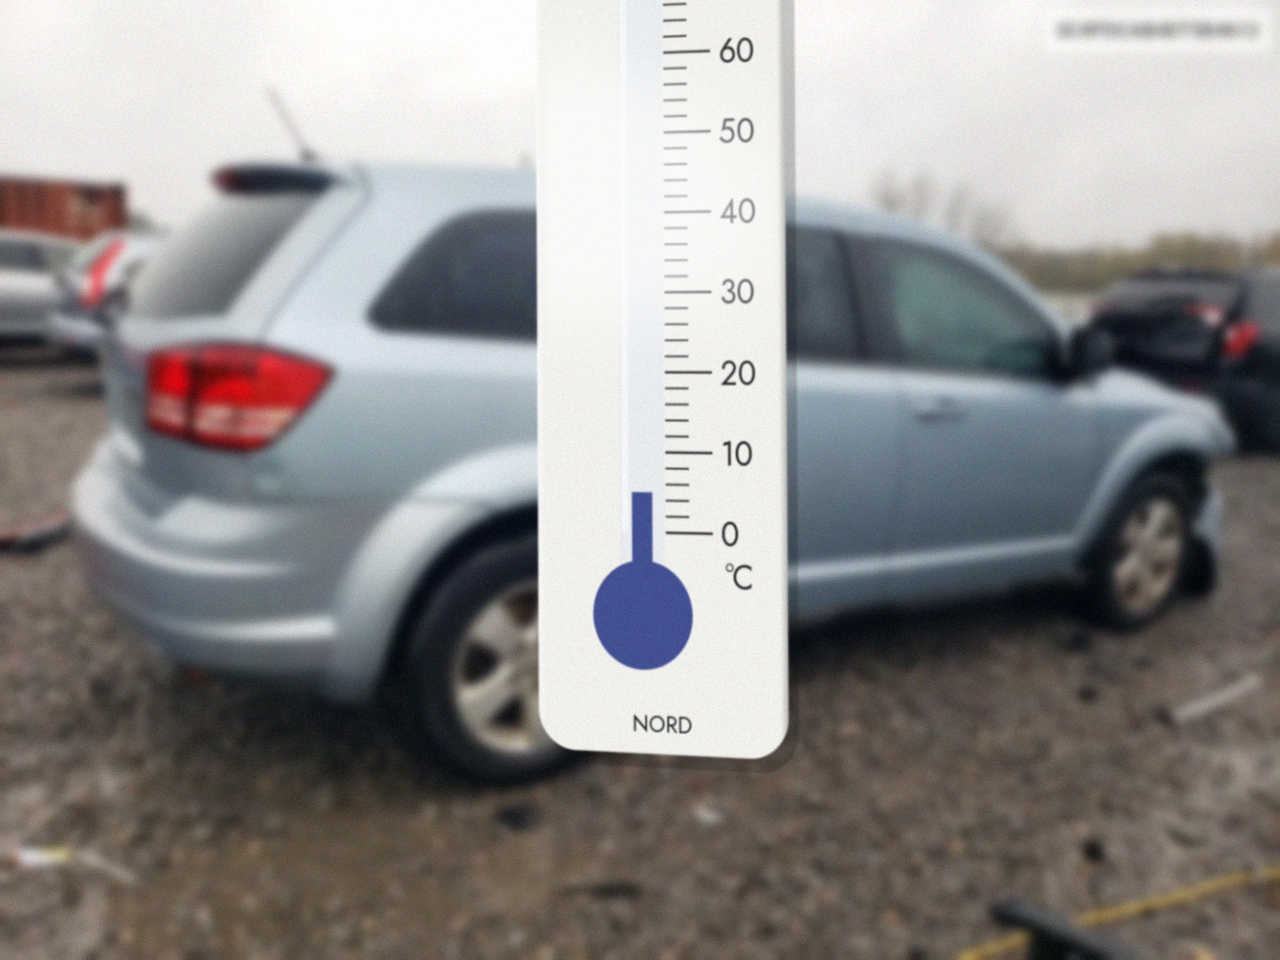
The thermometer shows 5°C
